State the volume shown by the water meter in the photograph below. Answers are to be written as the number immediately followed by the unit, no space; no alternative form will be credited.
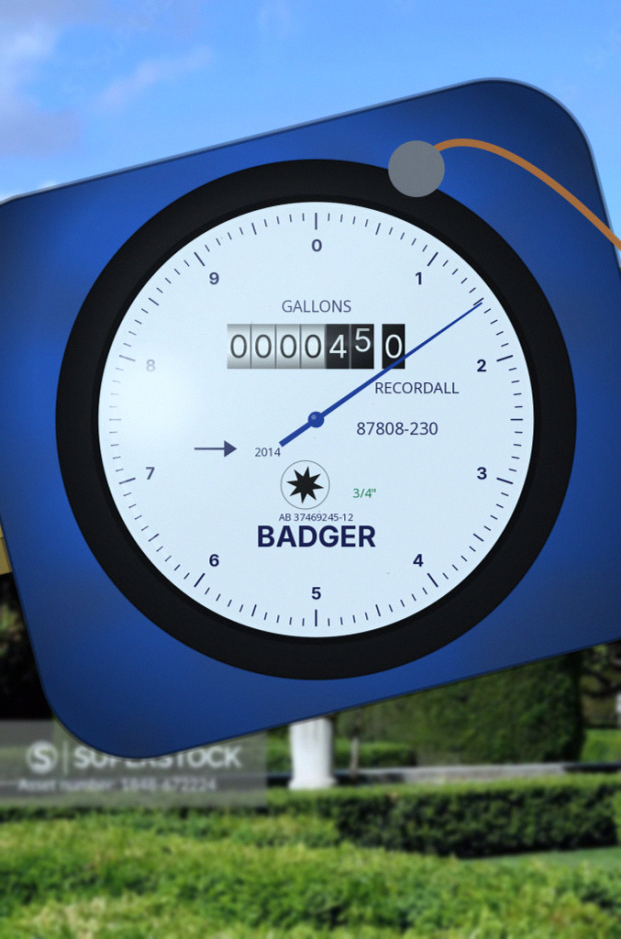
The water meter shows 451.5gal
